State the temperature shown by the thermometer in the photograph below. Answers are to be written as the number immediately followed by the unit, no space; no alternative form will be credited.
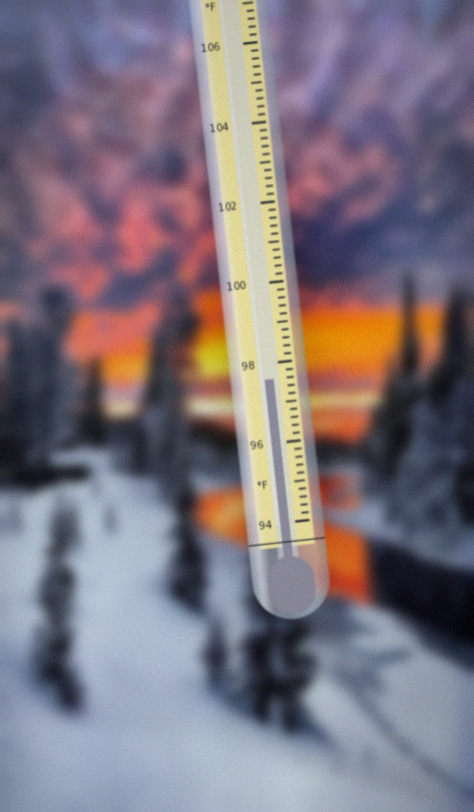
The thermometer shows 97.6°F
